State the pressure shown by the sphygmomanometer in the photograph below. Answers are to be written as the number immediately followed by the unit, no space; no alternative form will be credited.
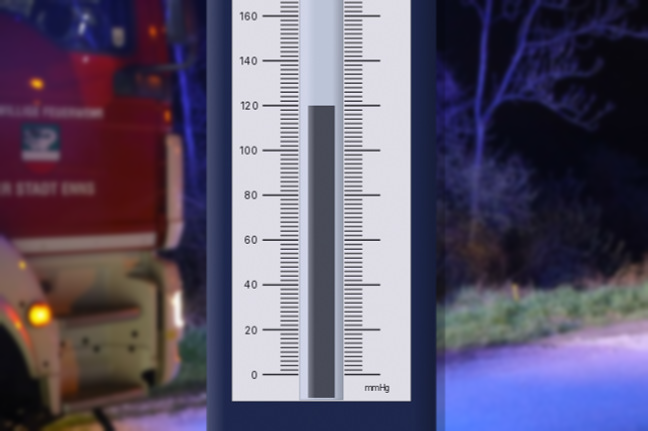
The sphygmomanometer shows 120mmHg
